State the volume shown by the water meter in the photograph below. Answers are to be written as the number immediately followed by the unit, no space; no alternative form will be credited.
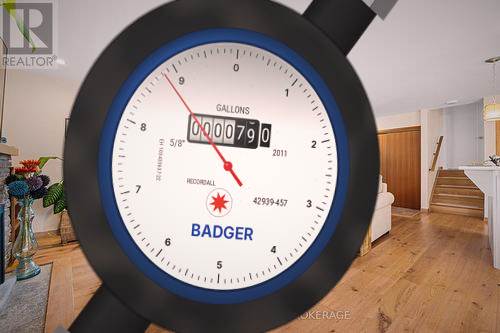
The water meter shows 788.8gal
